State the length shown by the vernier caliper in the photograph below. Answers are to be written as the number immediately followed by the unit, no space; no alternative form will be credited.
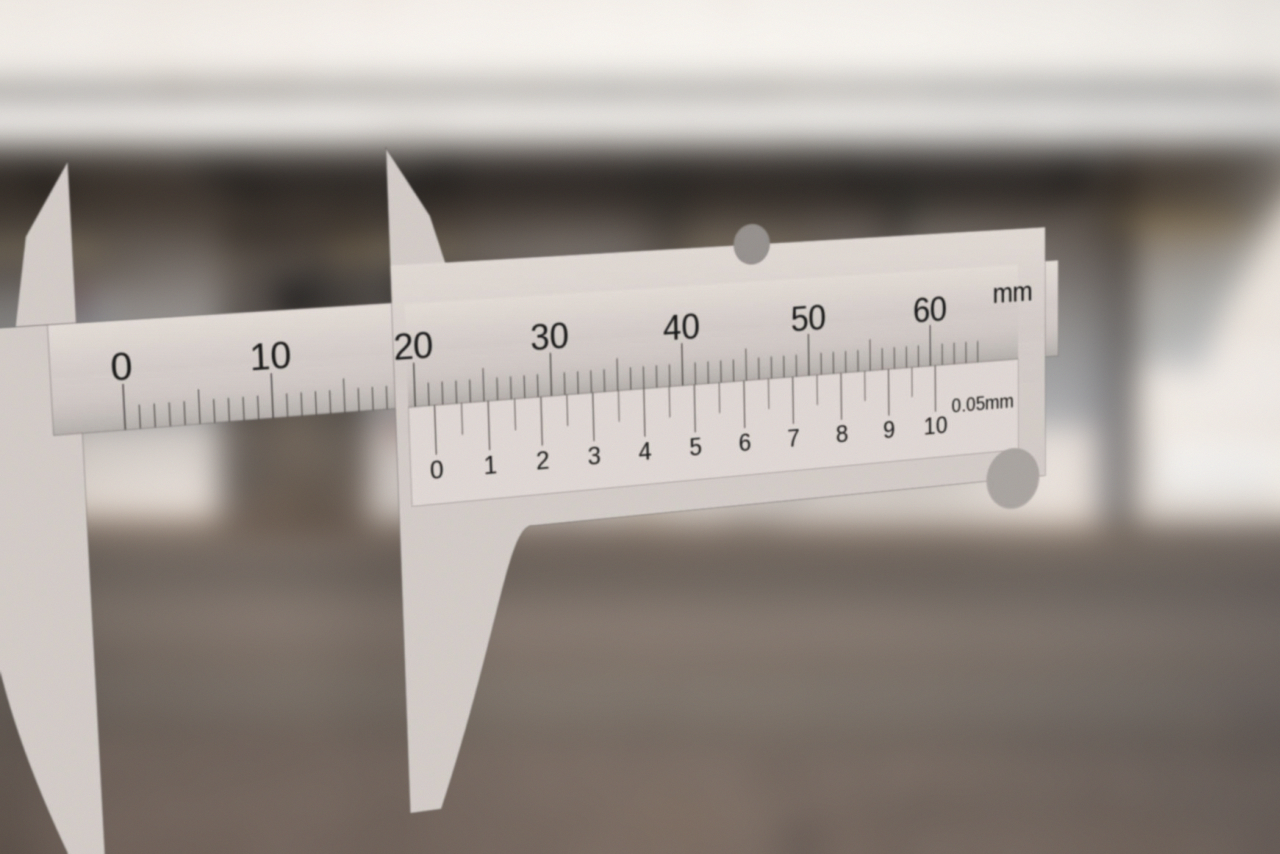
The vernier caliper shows 21.4mm
